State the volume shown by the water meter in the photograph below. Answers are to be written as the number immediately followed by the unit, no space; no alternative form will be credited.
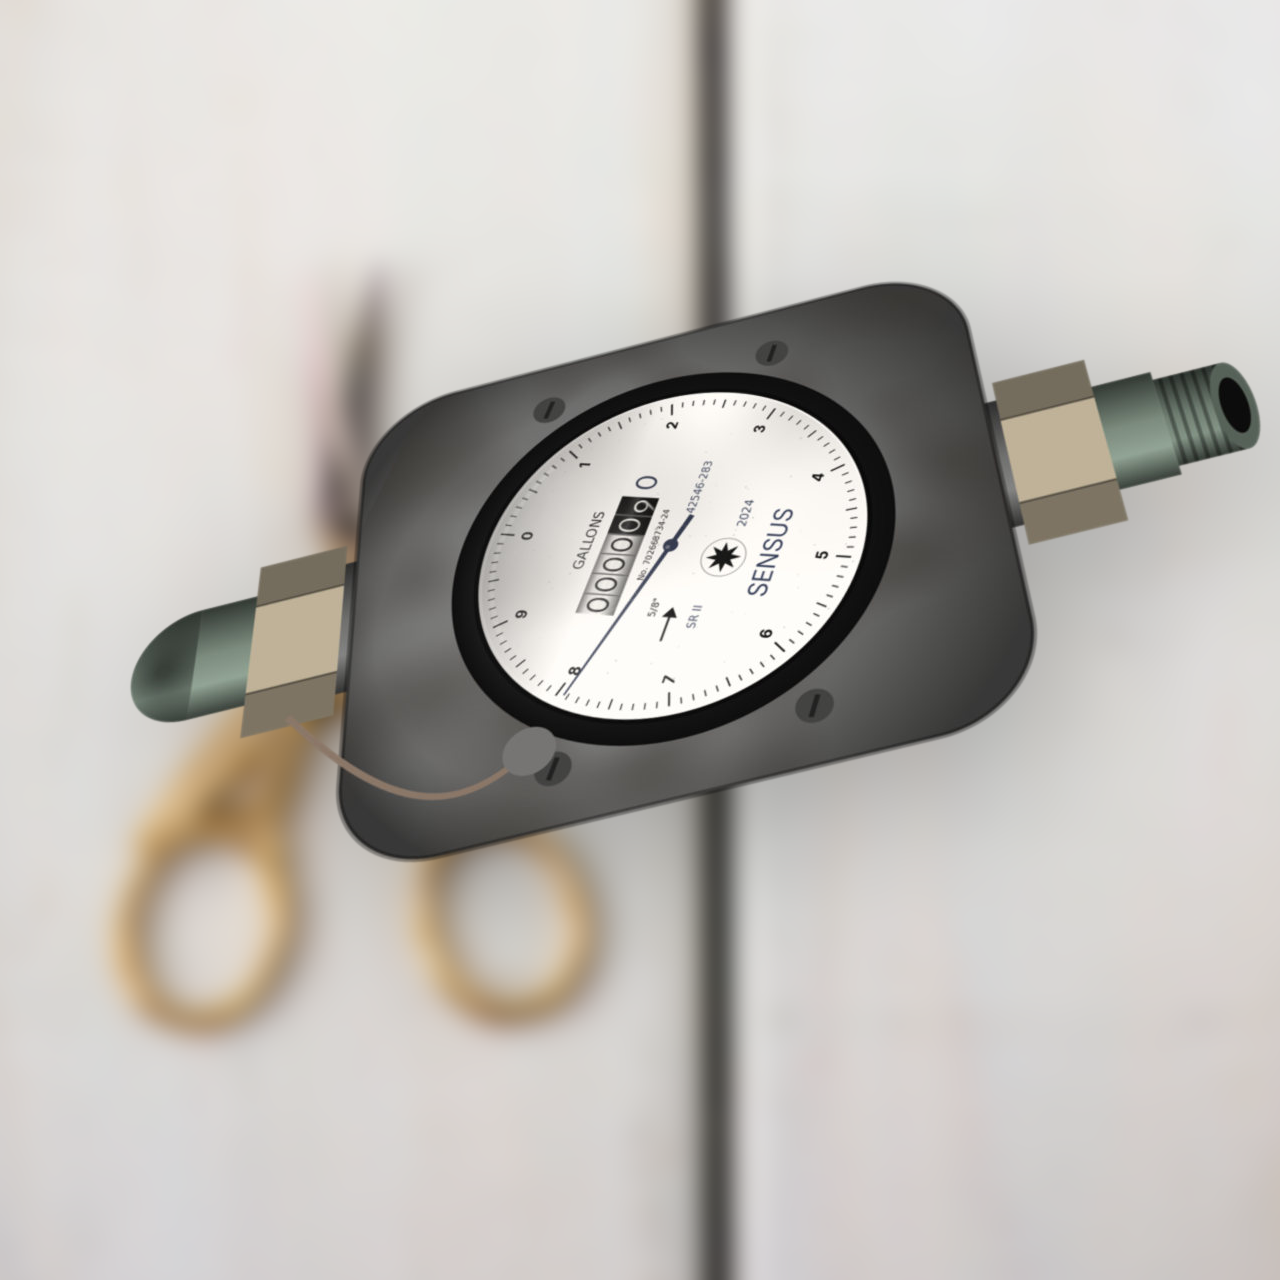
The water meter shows 87.9gal
